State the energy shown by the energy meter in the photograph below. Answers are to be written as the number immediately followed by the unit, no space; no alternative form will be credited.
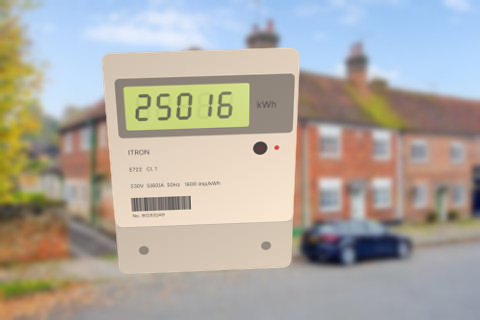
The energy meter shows 25016kWh
